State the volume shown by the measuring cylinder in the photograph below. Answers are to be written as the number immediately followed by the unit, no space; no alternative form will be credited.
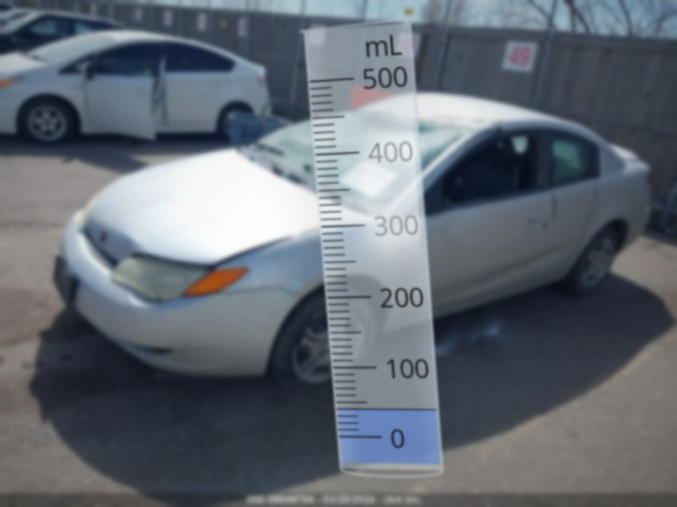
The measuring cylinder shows 40mL
